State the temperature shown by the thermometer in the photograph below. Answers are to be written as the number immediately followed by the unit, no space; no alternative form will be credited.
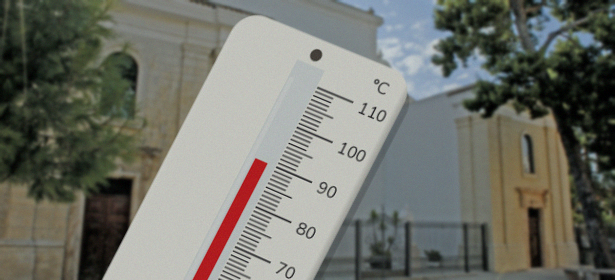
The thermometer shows 90°C
